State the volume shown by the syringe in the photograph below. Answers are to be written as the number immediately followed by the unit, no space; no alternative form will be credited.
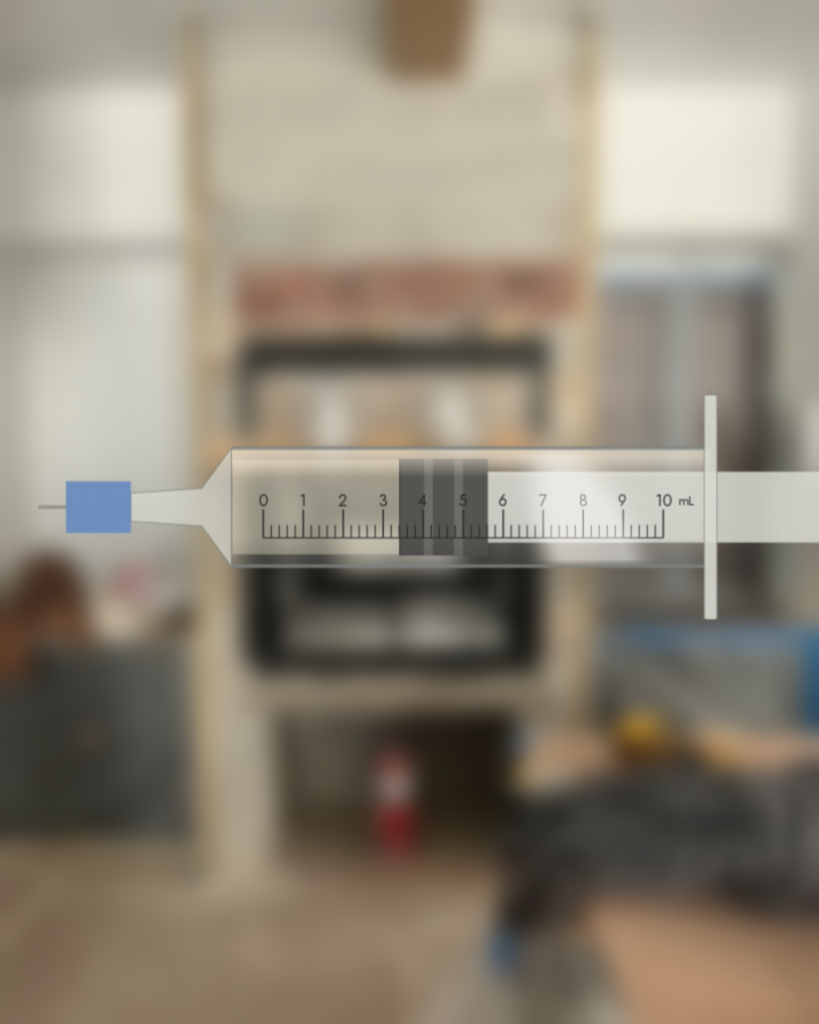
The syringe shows 3.4mL
